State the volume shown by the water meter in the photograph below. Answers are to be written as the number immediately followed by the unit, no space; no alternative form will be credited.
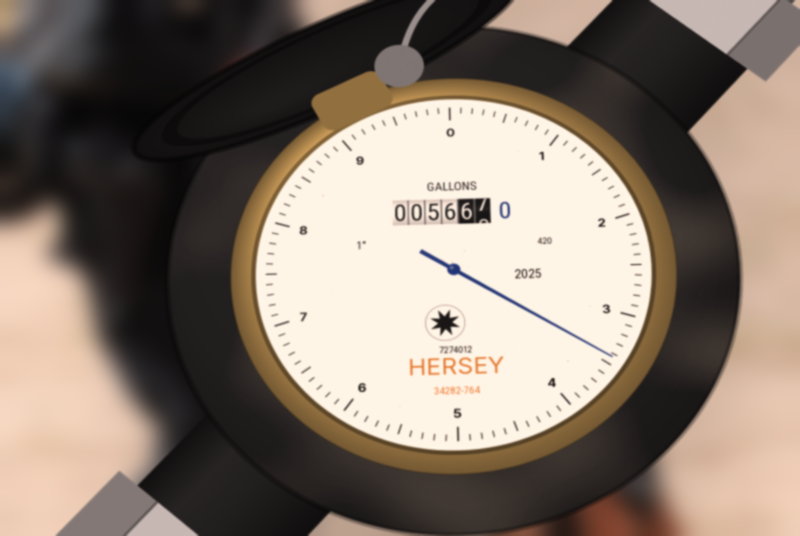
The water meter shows 56673.4gal
